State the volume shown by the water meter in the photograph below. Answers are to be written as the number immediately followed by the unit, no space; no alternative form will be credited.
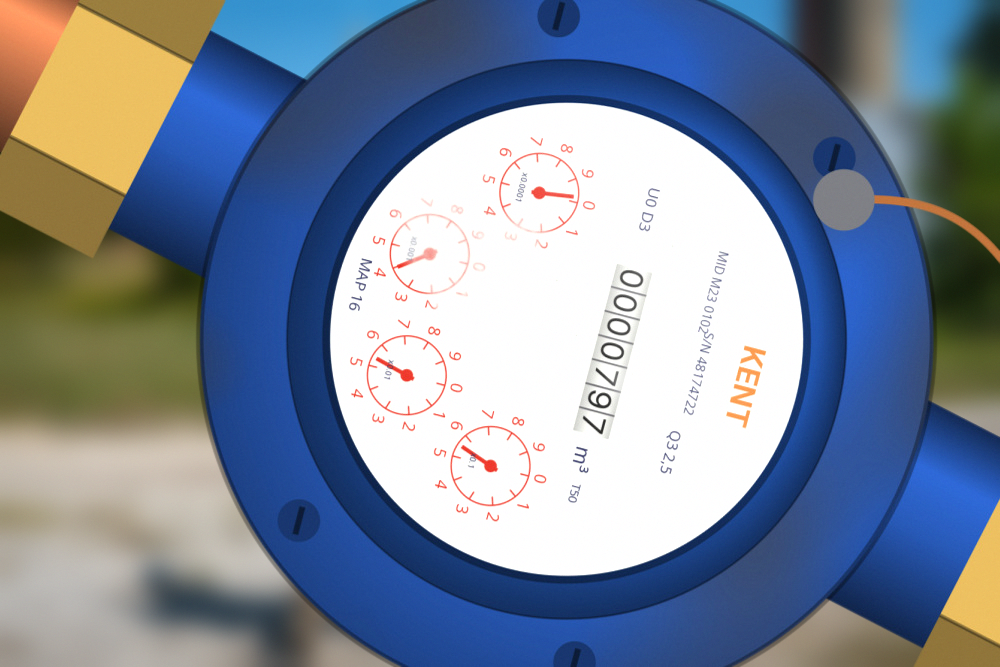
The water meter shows 797.5539m³
